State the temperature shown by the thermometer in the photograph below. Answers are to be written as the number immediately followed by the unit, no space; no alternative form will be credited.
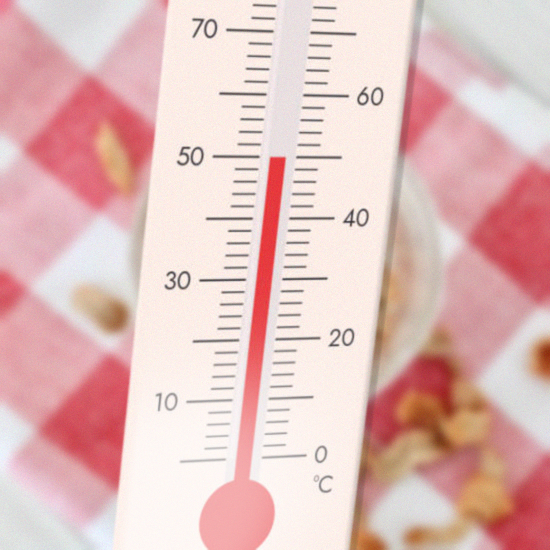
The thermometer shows 50°C
